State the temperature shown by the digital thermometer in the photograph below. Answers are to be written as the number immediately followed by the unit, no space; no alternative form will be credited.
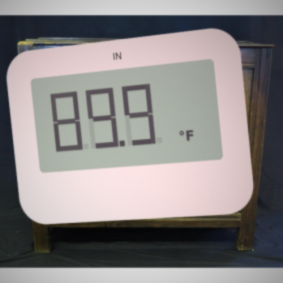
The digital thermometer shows 89.9°F
